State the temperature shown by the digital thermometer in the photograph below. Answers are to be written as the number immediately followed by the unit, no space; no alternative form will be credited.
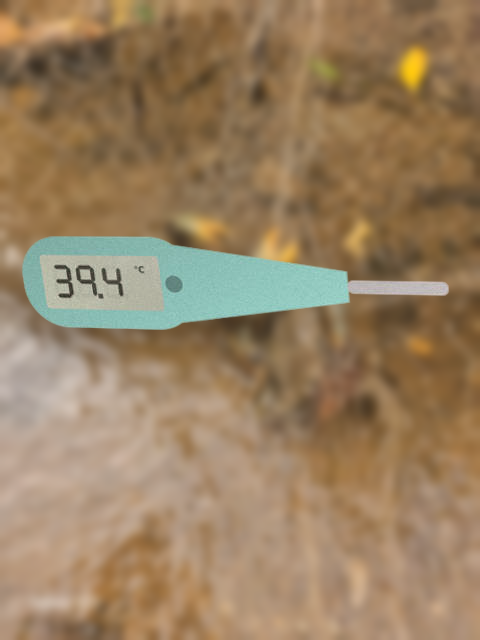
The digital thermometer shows 39.4°C
